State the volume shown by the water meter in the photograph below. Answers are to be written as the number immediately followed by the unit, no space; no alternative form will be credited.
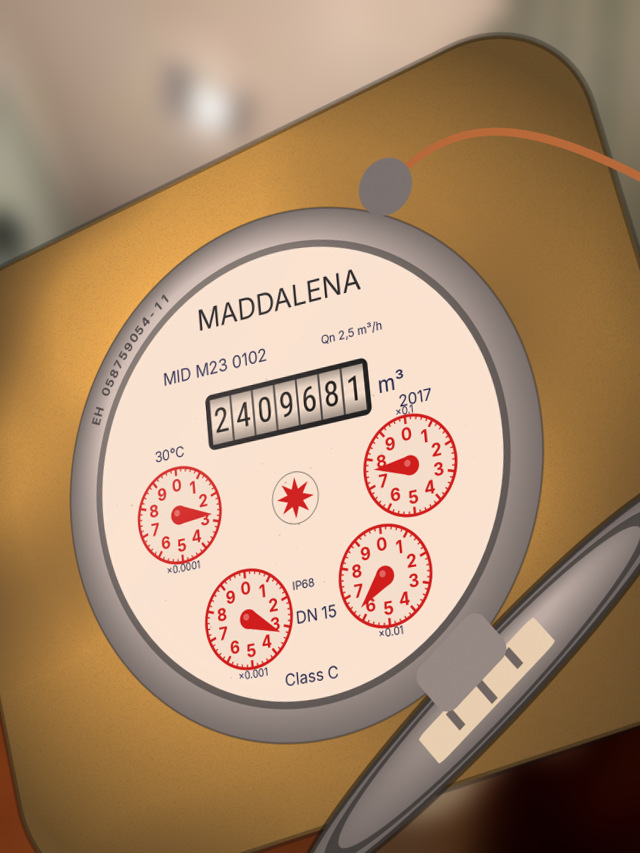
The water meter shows 2409681.7632m³
